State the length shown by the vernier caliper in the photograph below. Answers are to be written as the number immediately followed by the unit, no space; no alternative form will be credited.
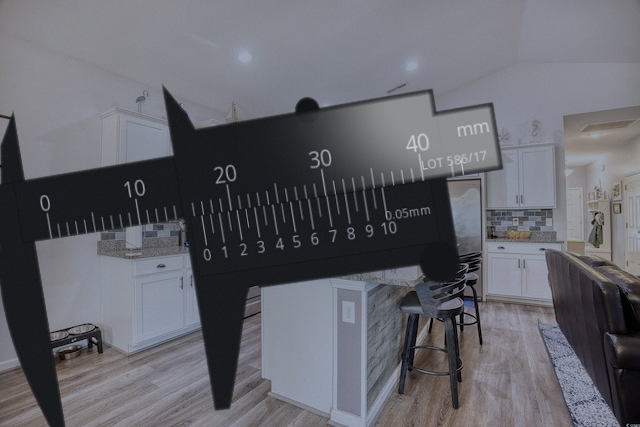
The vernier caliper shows 16.8mm
